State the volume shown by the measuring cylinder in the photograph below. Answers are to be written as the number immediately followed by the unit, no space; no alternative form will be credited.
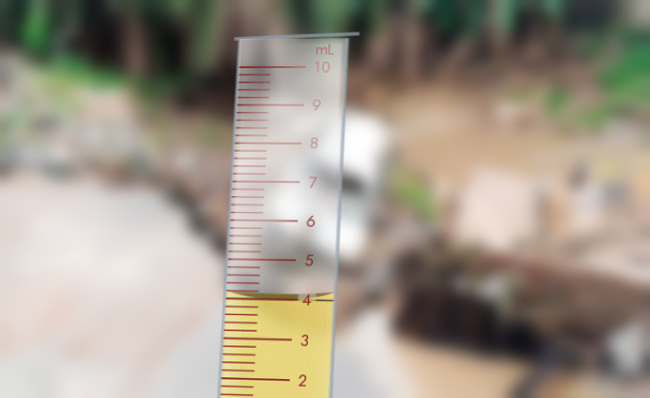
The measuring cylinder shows 4mL
